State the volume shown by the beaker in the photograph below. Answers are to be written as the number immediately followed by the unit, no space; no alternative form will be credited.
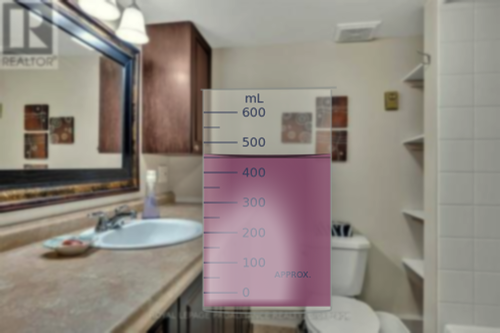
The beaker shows 450mL
